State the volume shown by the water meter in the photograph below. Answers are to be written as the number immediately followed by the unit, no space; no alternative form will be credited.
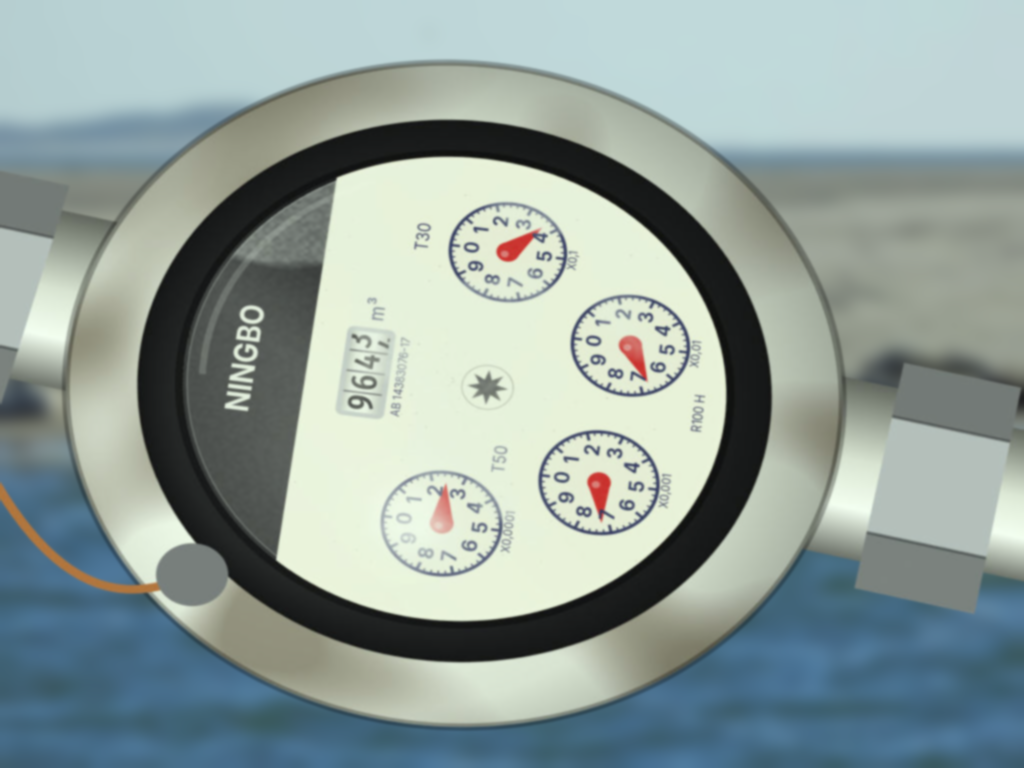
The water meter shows 9643.3672m³
